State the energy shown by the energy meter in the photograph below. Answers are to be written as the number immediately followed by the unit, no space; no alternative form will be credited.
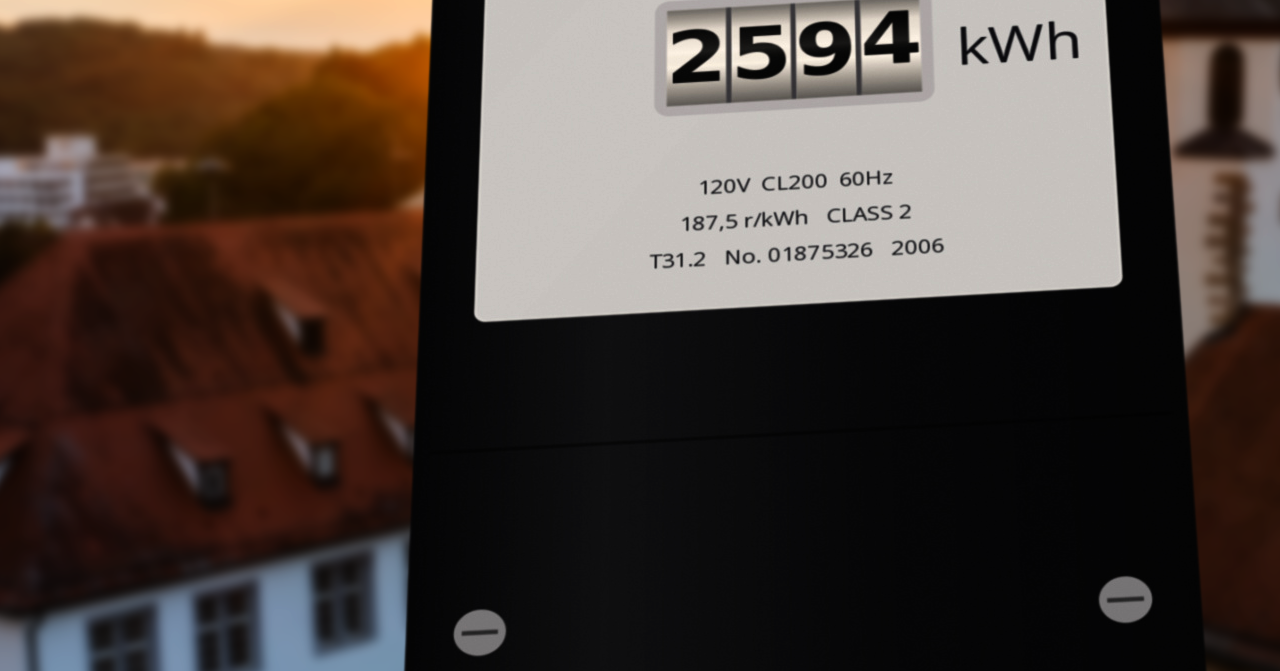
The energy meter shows 2594kWh
